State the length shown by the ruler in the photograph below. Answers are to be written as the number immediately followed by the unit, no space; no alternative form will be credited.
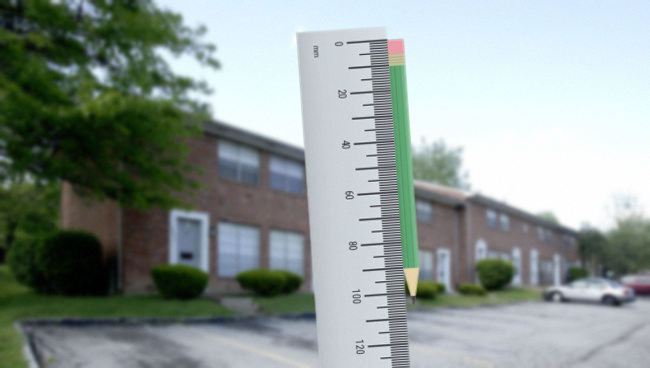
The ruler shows 105mm
